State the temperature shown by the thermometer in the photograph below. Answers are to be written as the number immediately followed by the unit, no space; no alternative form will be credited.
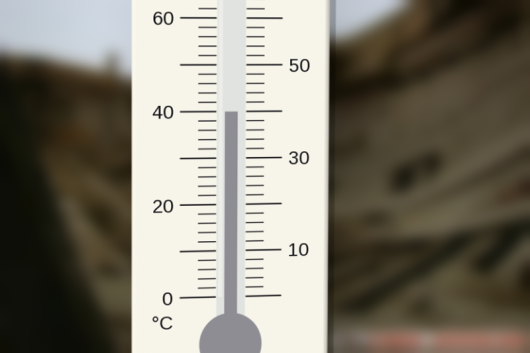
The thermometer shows 40°C
